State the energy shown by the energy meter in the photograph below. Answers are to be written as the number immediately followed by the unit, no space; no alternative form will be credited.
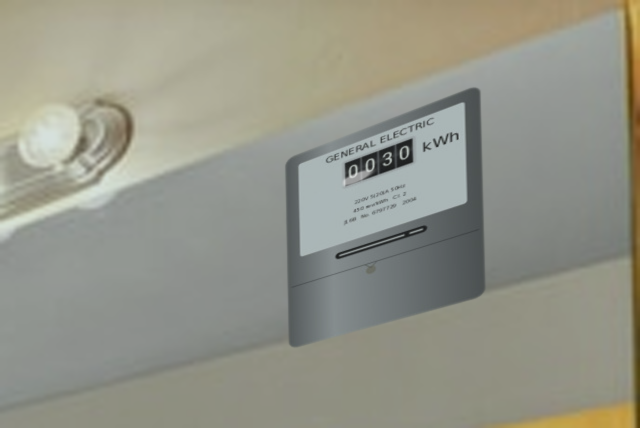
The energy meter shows 30kWh
